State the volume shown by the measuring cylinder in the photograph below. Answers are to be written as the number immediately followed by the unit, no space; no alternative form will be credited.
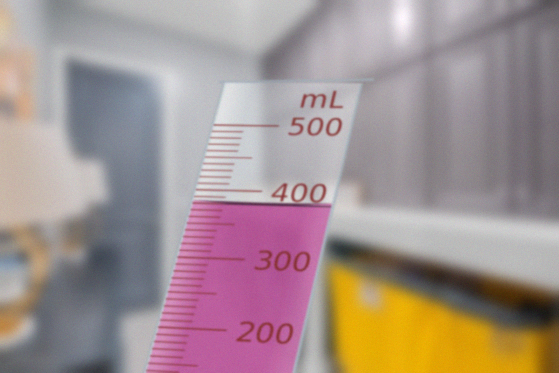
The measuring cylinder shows 380mL
